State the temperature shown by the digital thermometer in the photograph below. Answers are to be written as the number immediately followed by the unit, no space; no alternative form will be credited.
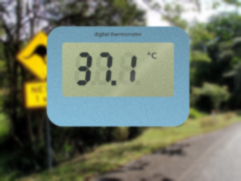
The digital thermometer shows 37.1°C
